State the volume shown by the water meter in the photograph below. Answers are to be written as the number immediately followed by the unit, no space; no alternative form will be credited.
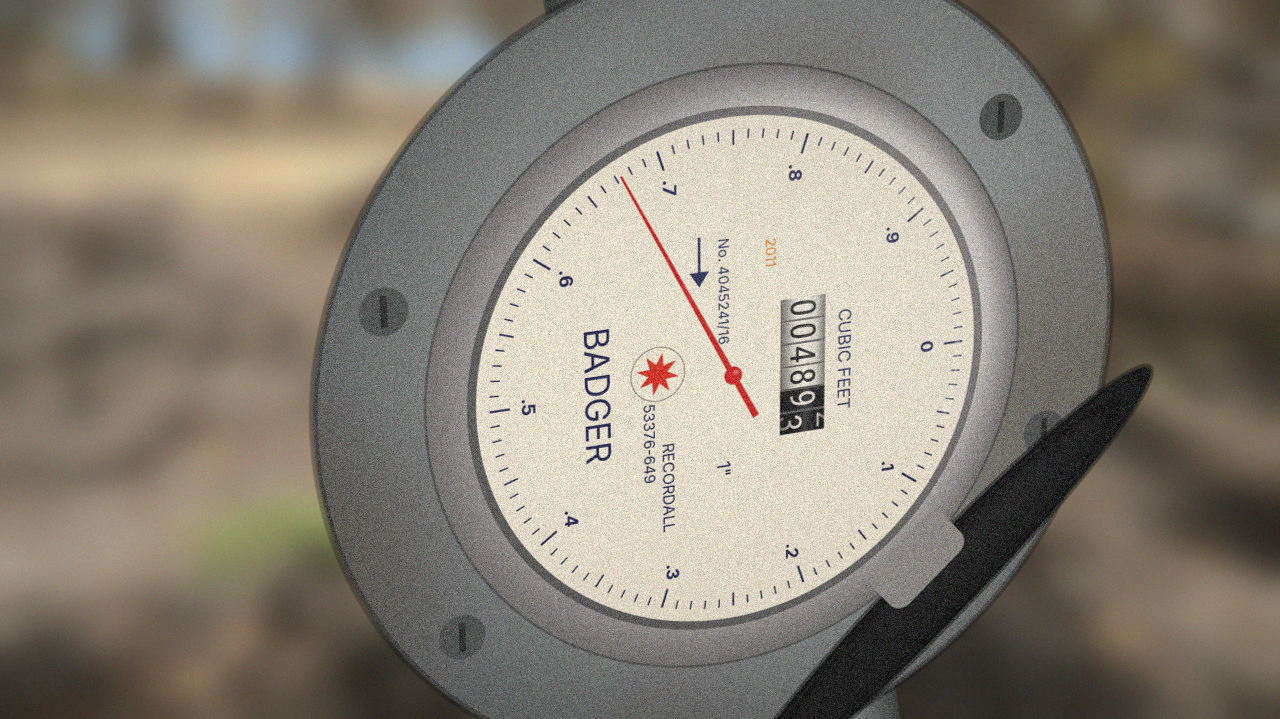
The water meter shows 4892.67ft³
